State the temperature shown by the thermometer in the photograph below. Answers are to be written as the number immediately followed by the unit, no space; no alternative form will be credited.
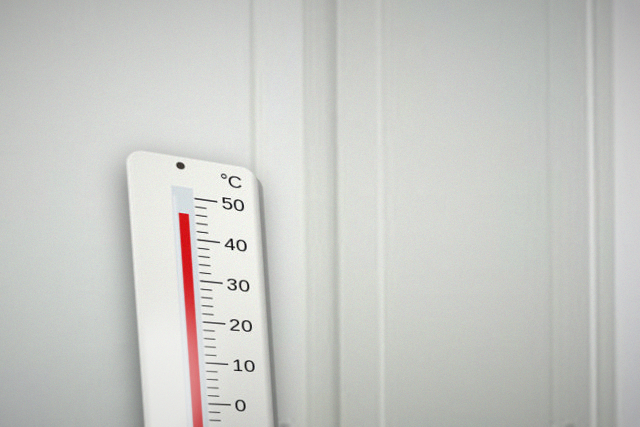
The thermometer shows 46°C
